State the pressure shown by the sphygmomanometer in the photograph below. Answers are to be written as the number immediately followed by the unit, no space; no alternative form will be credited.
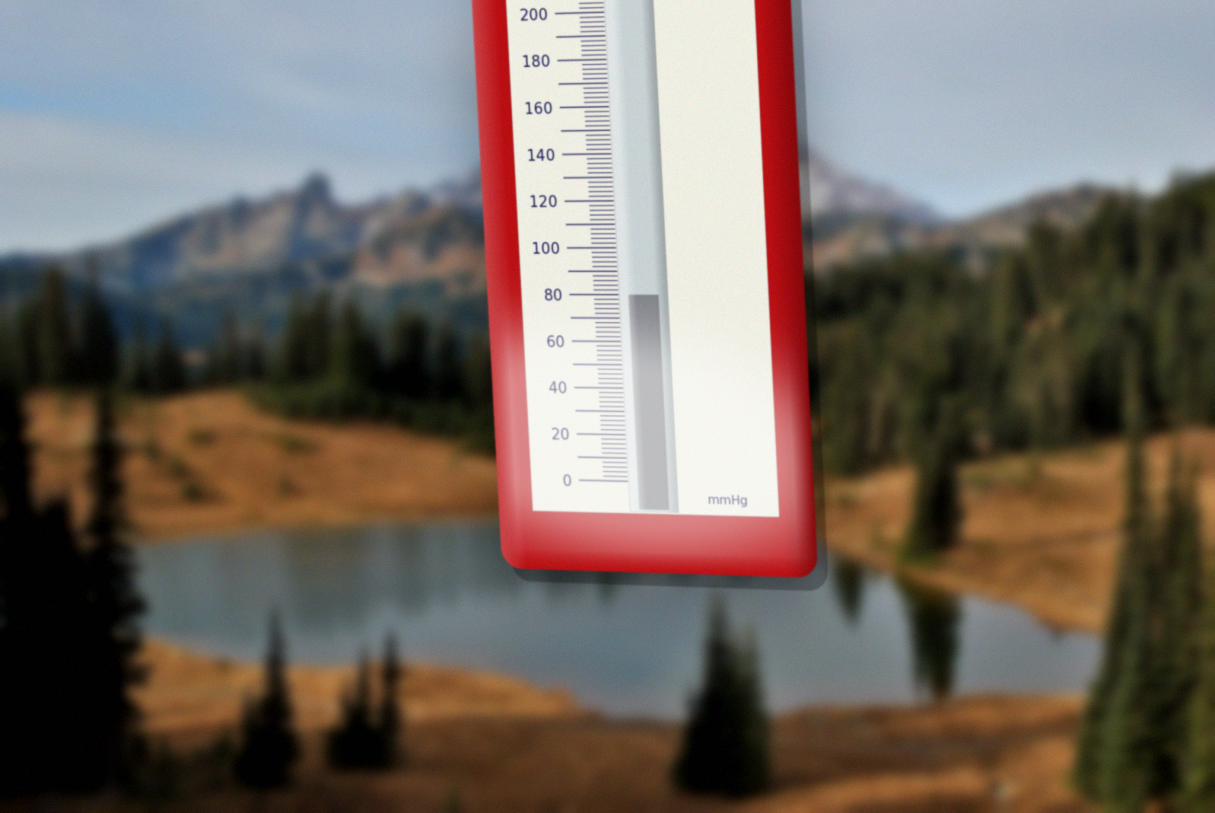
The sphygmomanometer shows 80mmHg
